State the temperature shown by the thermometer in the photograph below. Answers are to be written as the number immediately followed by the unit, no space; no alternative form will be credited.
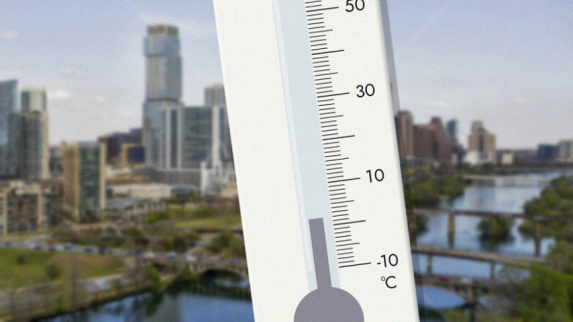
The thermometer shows 2°C
